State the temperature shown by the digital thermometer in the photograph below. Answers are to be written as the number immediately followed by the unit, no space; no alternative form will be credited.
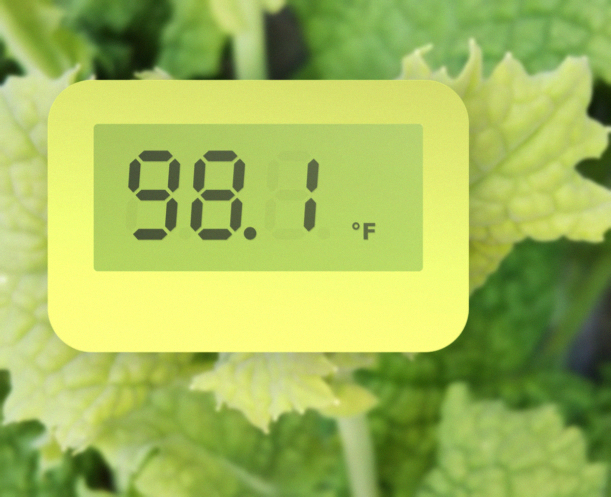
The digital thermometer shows 98.1°F
